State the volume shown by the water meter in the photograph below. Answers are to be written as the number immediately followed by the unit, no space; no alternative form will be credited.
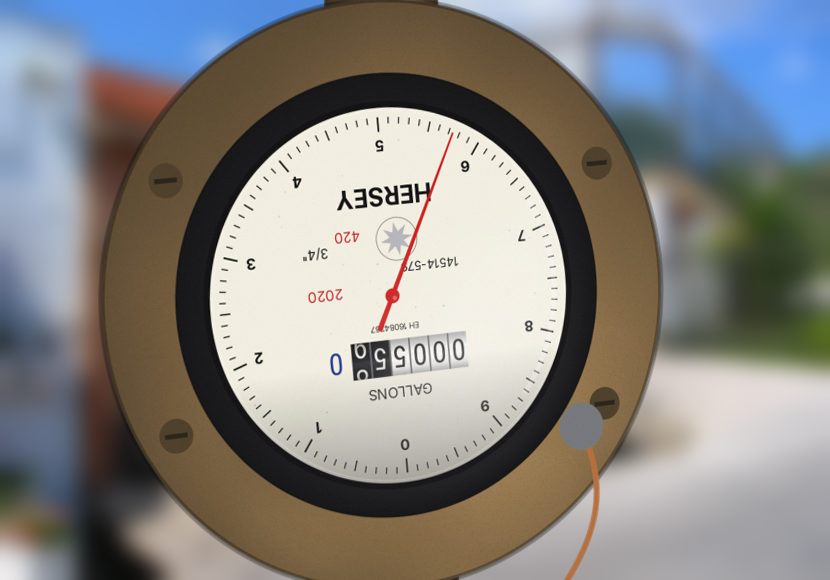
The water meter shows 5585.7gal
